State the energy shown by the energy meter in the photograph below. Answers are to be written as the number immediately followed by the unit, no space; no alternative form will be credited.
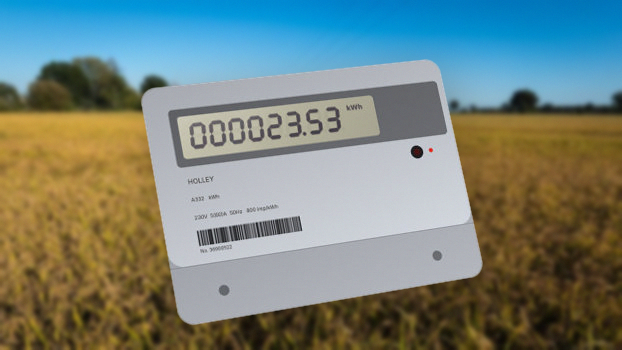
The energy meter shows 23.53kWh
